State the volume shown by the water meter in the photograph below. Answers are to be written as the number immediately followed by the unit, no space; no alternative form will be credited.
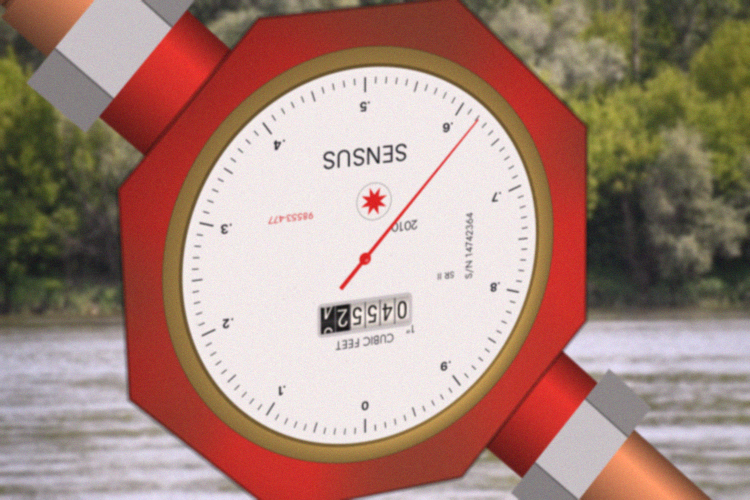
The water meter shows 45523.62ft³
